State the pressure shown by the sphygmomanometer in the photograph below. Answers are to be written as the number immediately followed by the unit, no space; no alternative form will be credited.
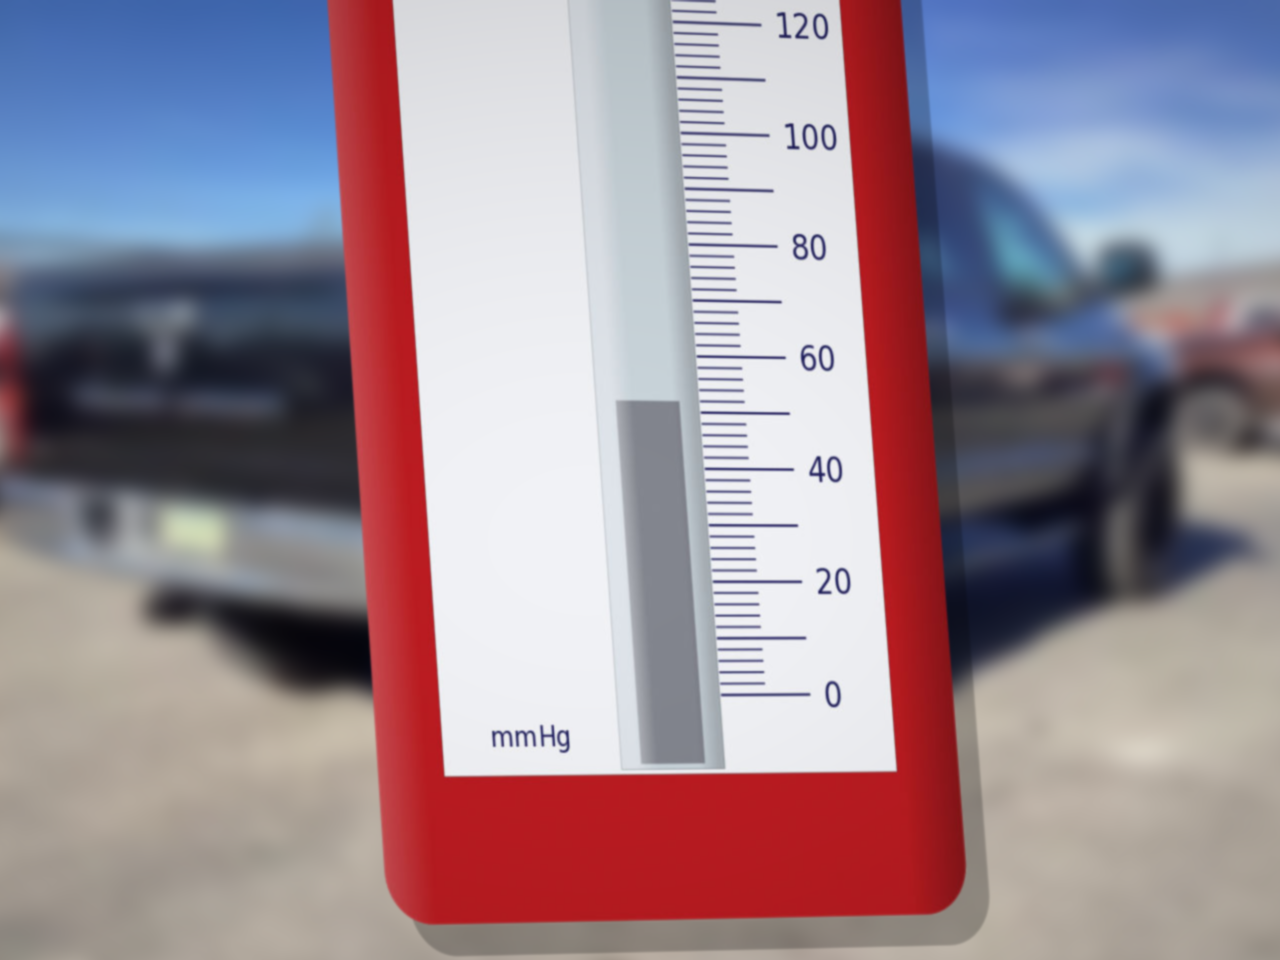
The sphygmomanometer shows 52mmHg
